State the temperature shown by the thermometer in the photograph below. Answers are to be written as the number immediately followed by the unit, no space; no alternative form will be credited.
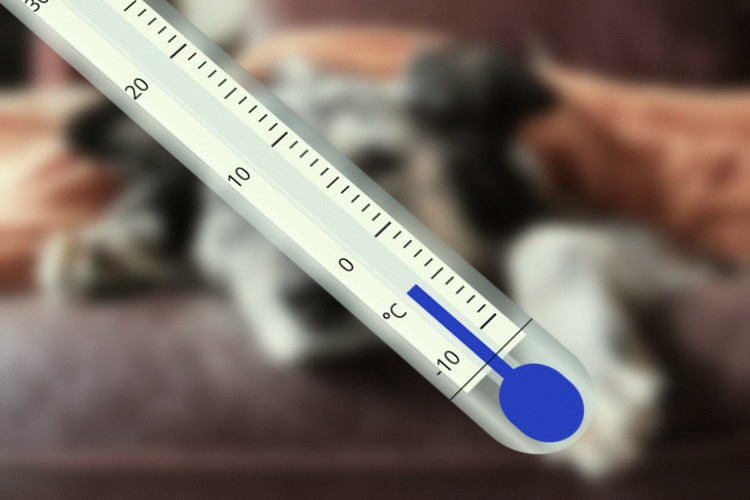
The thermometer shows -4.5°C
